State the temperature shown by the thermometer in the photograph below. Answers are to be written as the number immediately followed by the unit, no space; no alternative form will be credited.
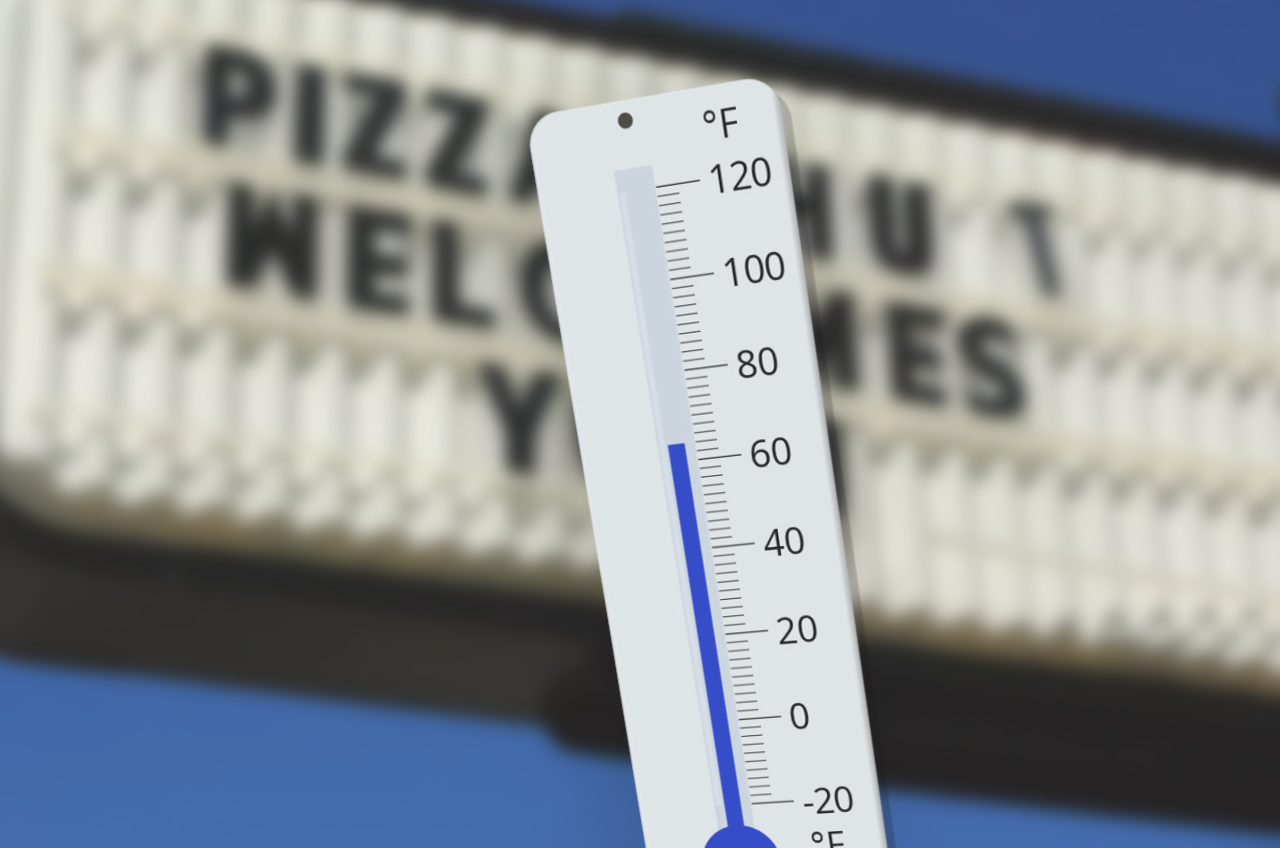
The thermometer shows 64°F
